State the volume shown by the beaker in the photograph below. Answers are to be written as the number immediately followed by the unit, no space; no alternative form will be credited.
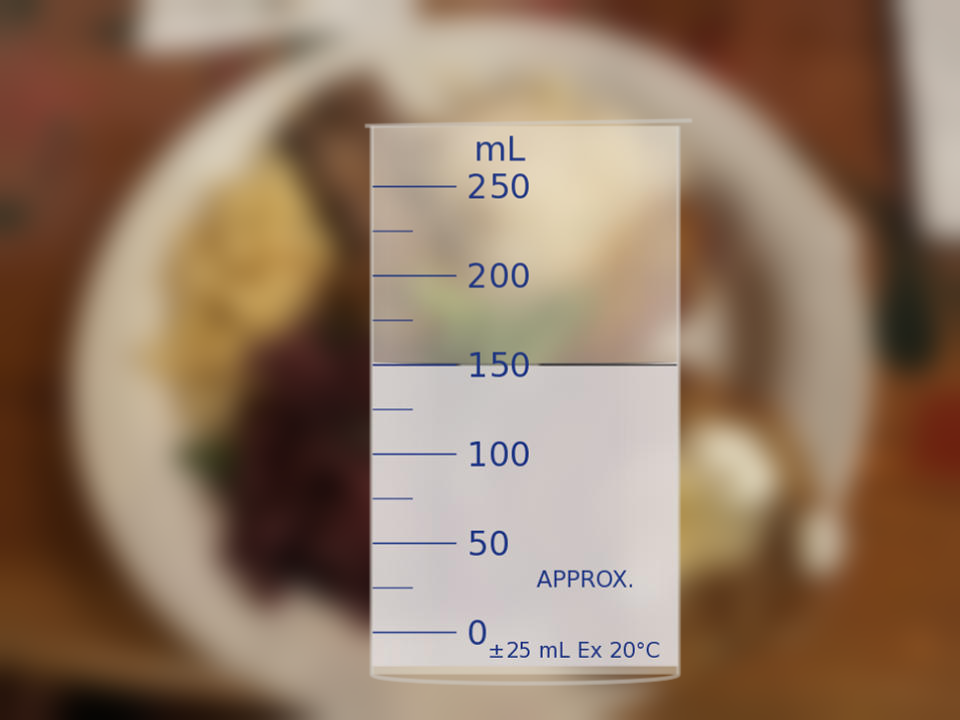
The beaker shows 150mL
